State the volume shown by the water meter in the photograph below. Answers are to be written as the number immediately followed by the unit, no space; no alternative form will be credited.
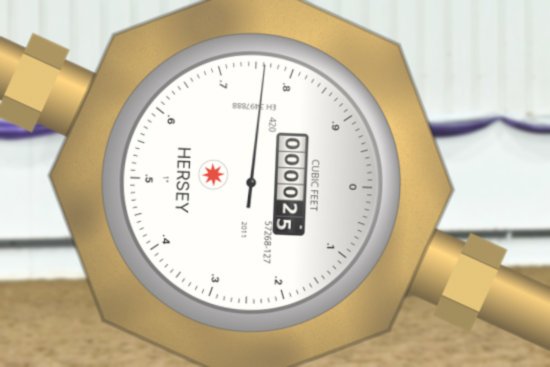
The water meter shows 24.76ft³
